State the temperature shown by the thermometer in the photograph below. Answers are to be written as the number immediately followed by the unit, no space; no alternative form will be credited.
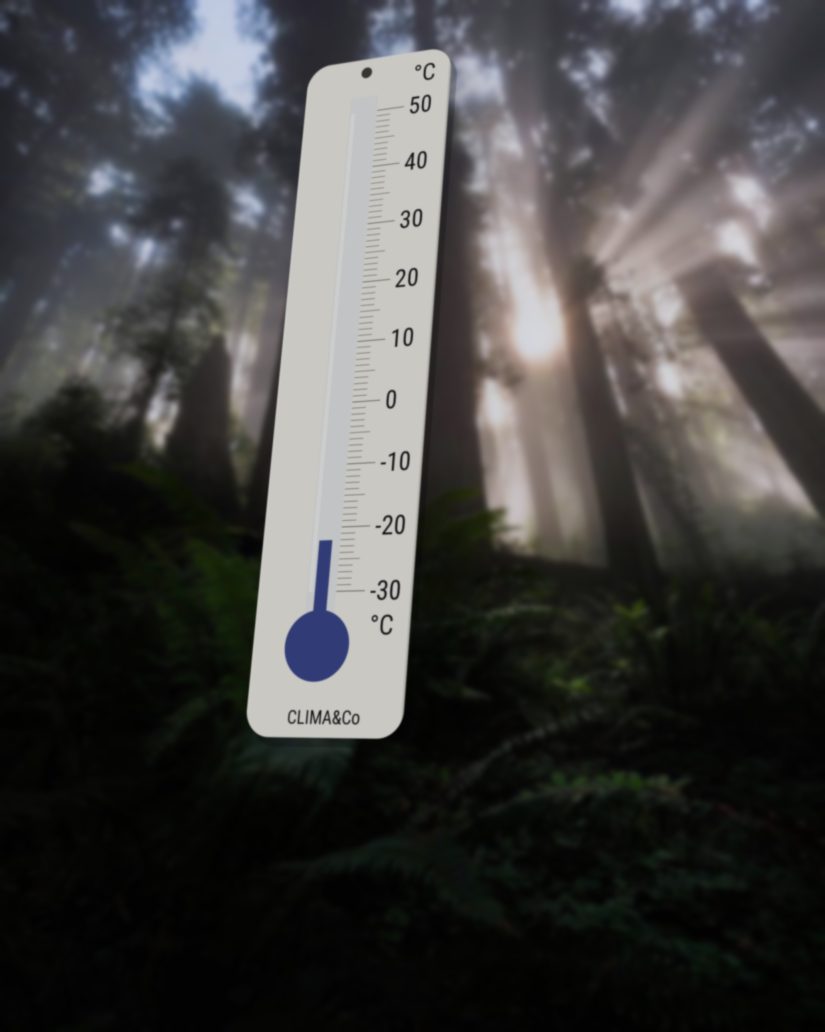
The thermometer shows -22°C
